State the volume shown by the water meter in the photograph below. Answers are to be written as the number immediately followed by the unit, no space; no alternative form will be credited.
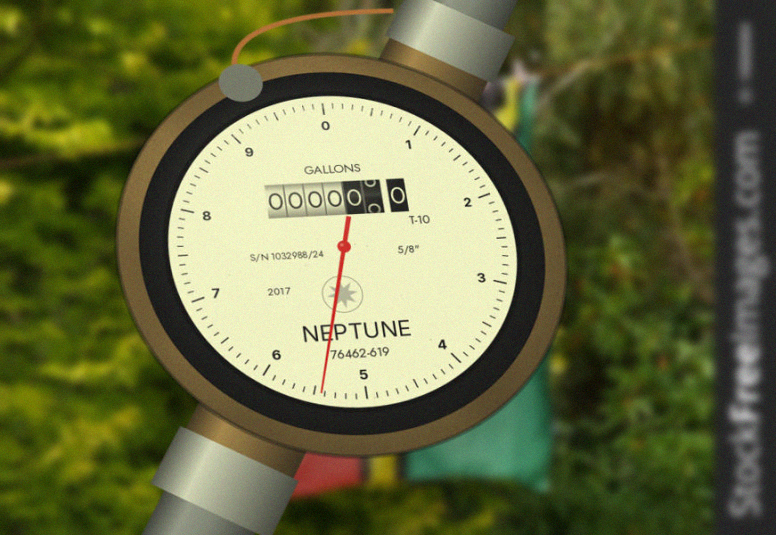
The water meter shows 85.4gal
